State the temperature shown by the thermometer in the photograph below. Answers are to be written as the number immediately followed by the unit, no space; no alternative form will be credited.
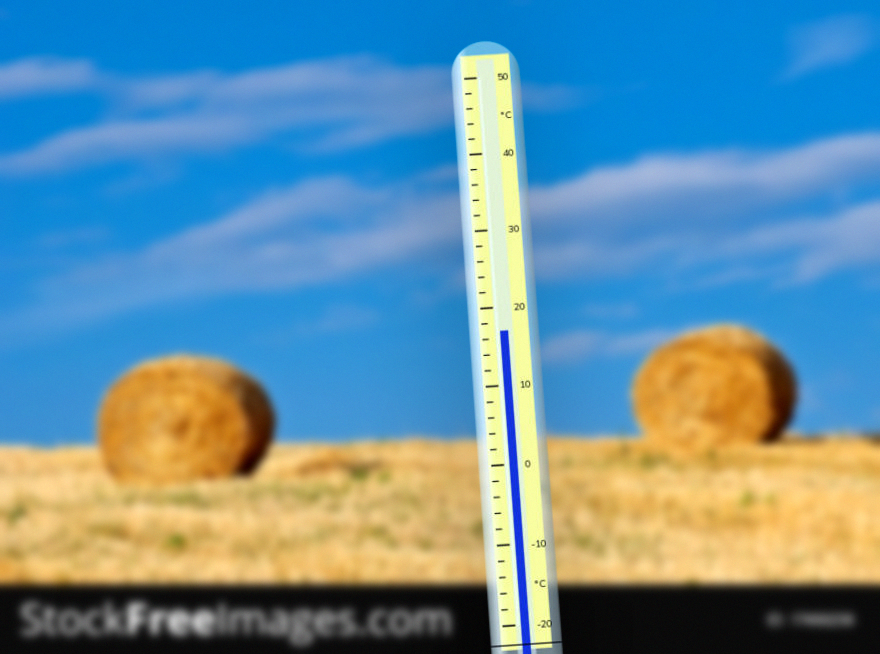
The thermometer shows 17°C
